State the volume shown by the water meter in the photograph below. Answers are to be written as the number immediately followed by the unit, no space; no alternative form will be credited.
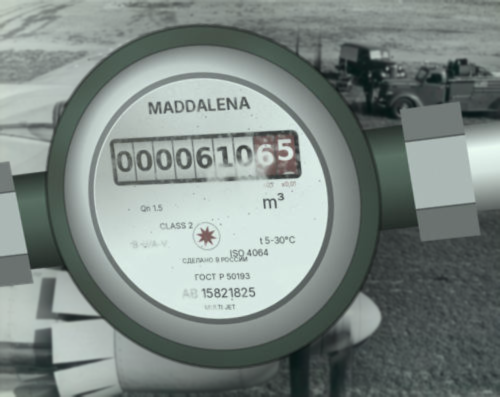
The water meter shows 610.65m³
